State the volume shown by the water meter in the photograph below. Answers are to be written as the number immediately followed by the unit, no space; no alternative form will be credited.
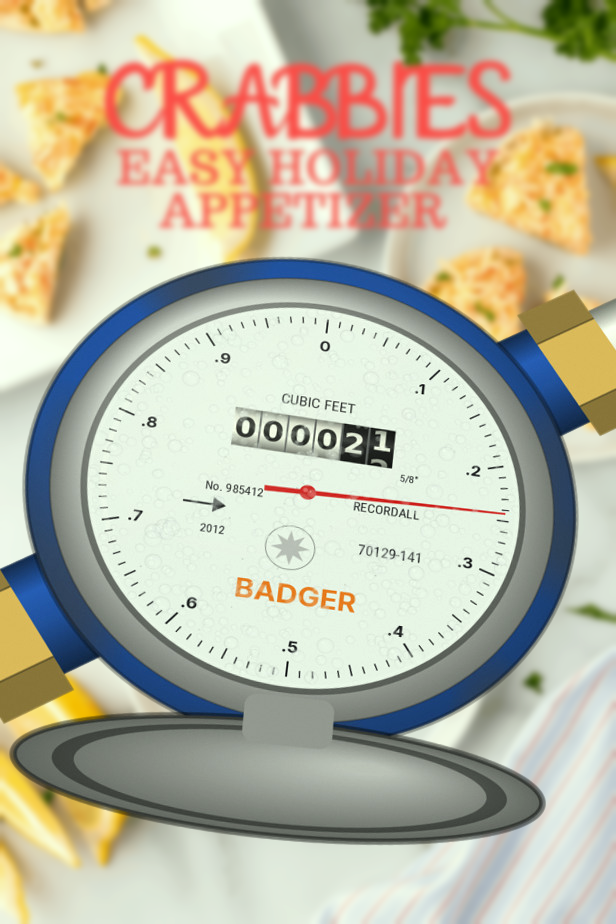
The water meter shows 21.24ft³
